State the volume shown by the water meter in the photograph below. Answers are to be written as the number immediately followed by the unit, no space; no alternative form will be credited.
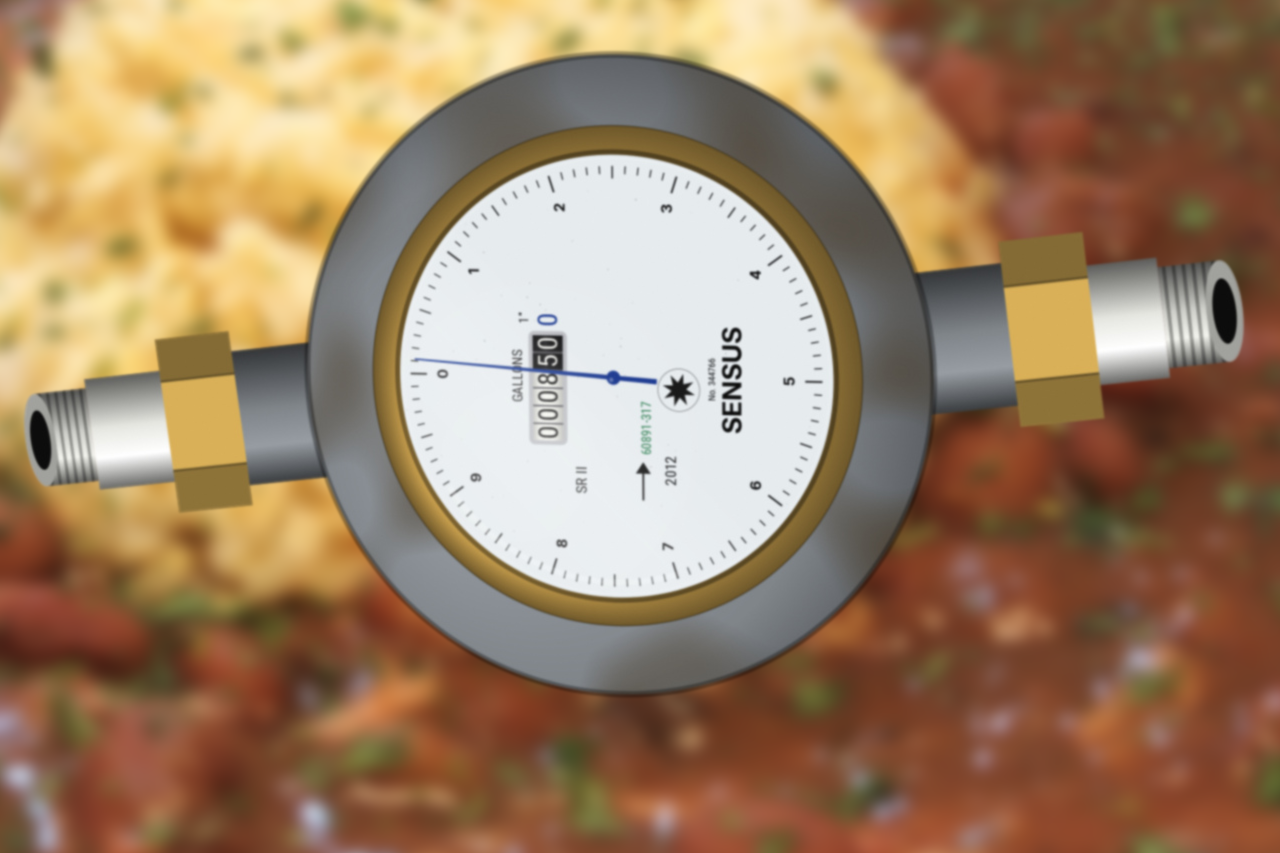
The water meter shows 8500.1gal
